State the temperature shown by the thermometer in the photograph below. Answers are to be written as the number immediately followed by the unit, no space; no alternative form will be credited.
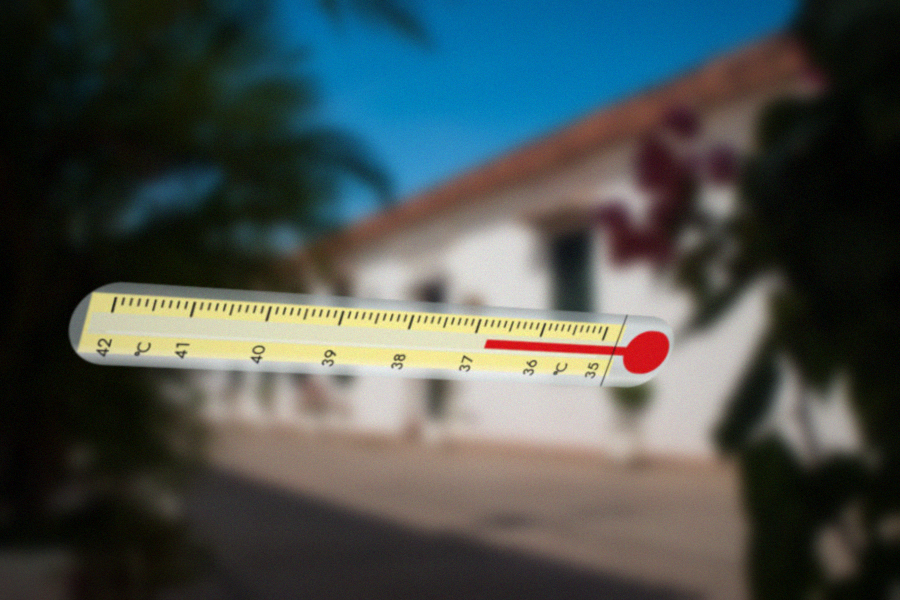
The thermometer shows 36.8°C
